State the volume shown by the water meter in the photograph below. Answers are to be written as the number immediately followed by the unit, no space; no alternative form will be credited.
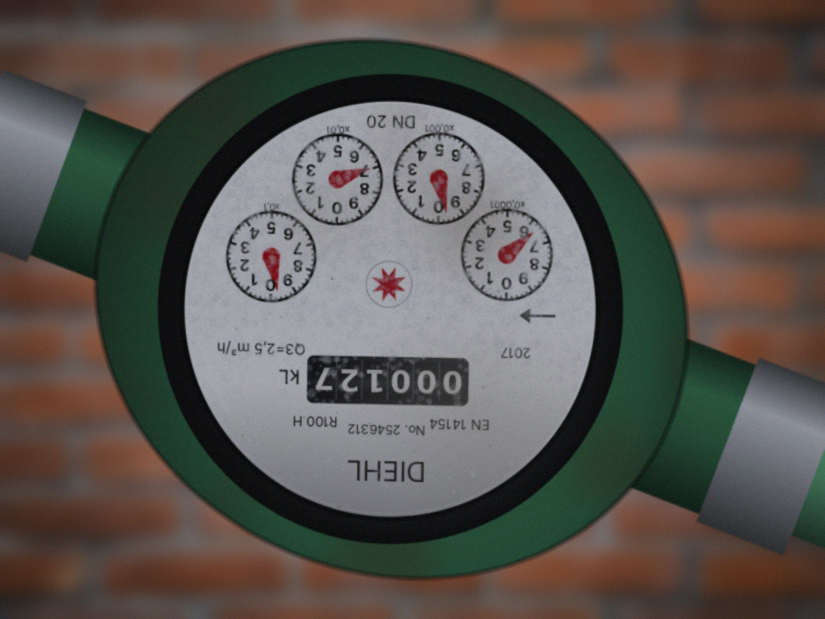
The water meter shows 126.9696kL
